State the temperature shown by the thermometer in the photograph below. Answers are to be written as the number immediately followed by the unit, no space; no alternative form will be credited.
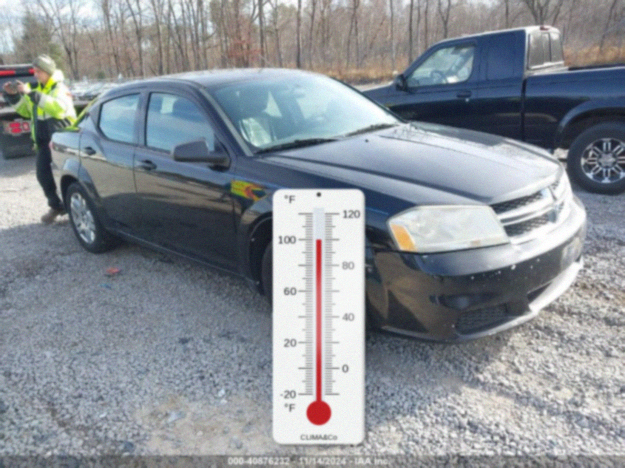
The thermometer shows 100°F
